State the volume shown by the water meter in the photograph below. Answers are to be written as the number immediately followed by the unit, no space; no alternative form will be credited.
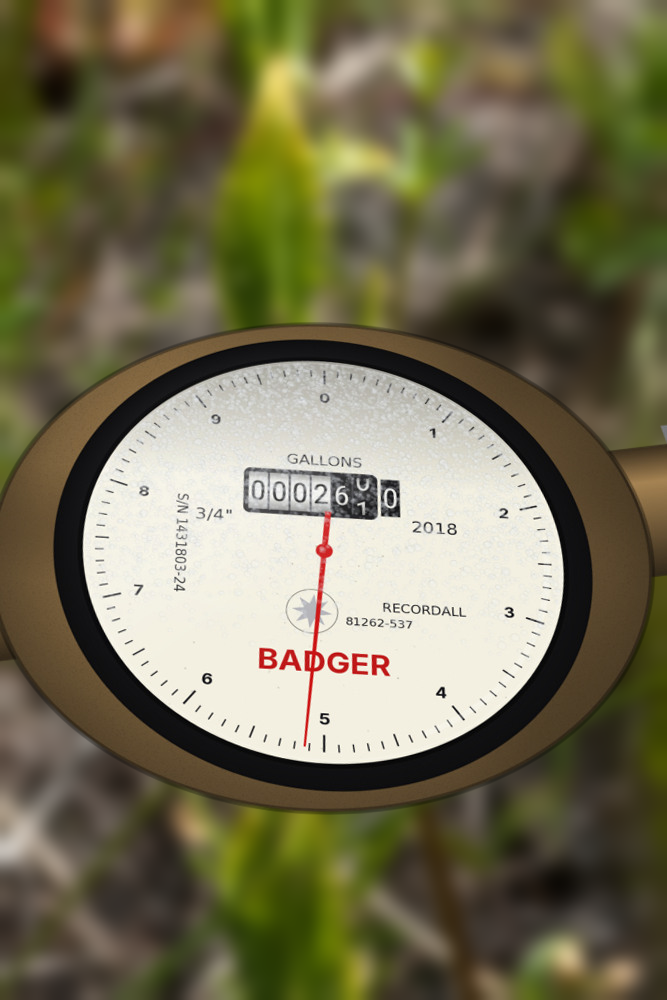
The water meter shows 2605.1gal
